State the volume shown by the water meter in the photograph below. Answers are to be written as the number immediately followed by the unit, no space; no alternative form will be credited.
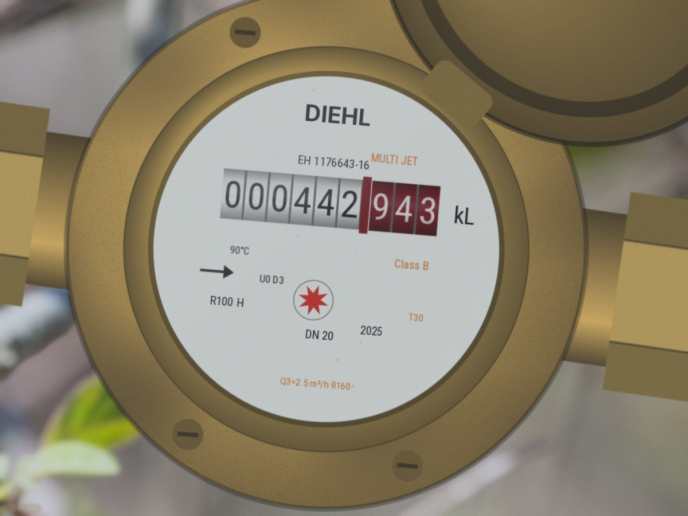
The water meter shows 442.943kL
